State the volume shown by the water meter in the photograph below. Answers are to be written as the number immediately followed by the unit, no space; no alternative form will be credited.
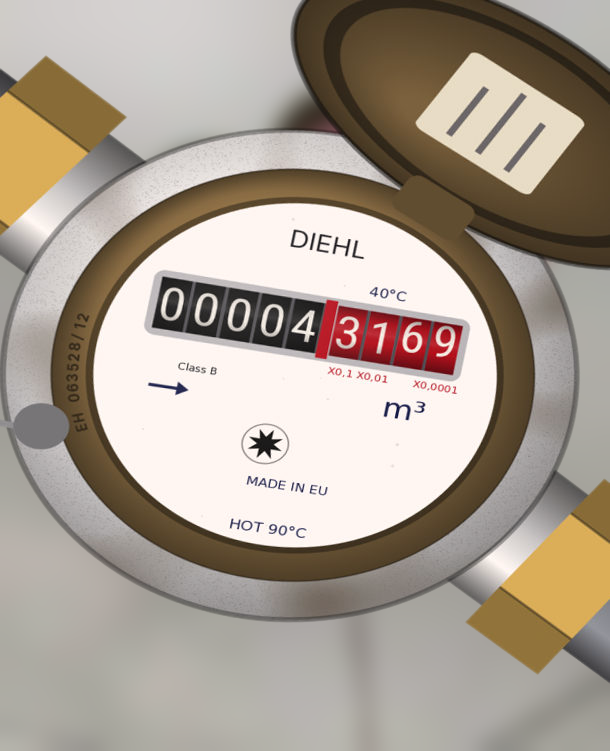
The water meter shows 4.3169m³
